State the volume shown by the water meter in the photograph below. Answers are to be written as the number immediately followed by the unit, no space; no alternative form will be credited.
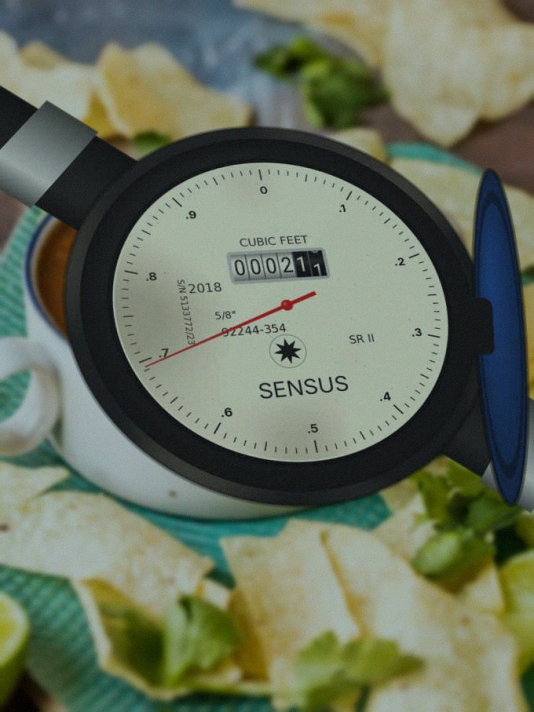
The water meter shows 210.69ft³
